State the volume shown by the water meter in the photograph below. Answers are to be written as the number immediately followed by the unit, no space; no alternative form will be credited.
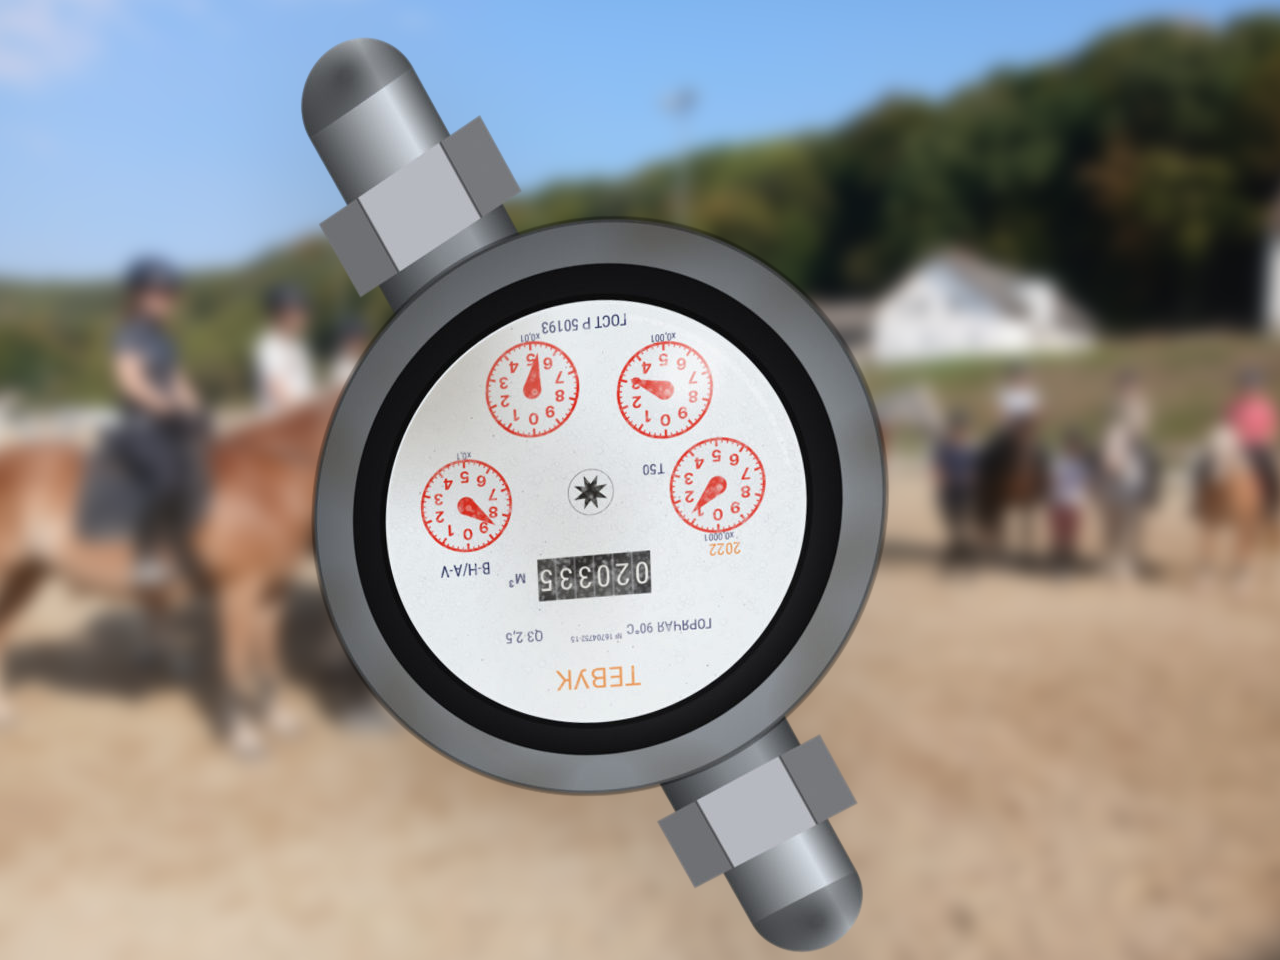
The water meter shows 20335.8531m³
